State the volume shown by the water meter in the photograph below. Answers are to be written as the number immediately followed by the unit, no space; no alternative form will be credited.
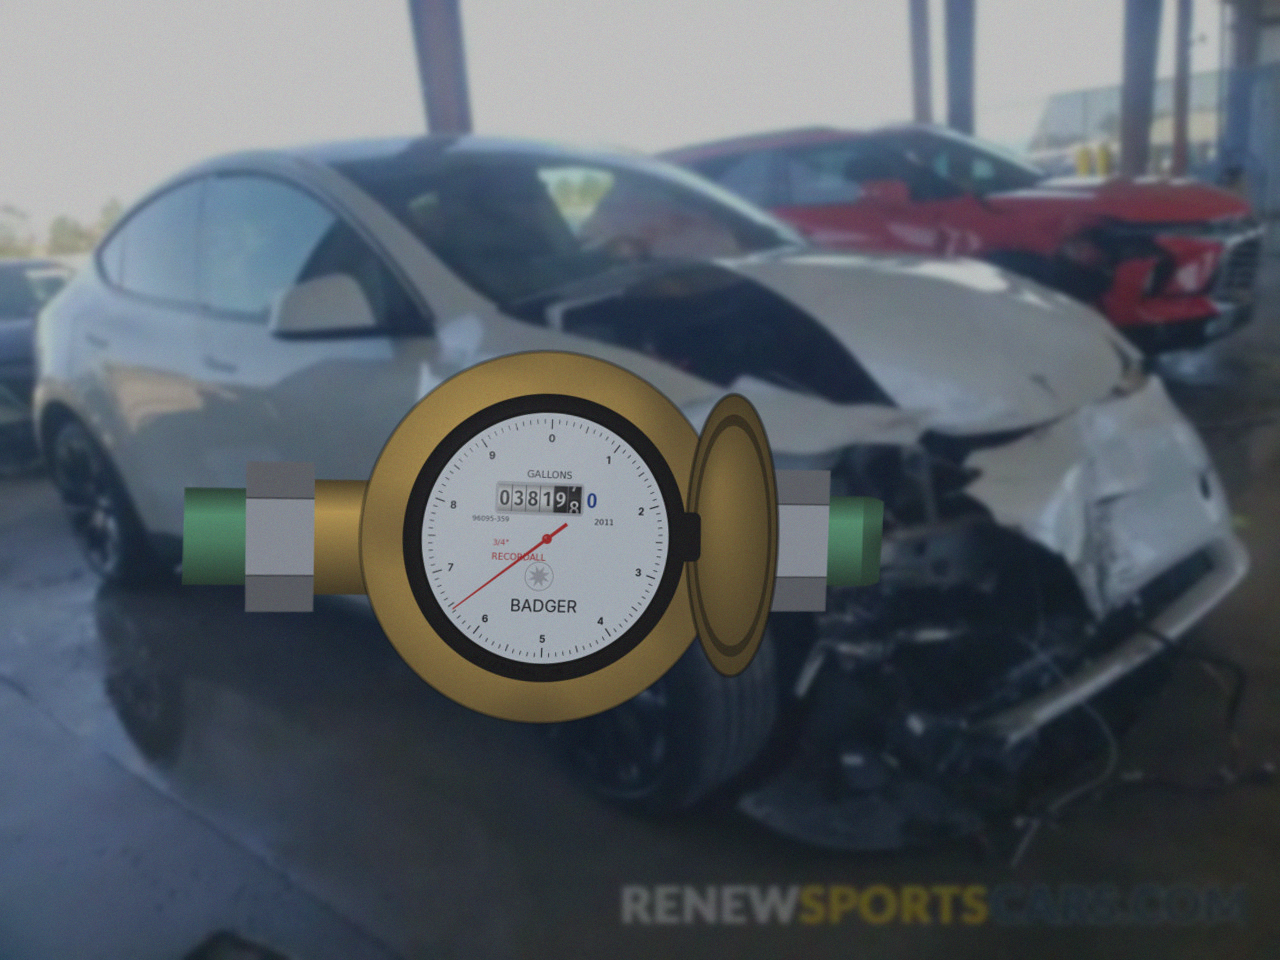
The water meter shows 381976.4gal
